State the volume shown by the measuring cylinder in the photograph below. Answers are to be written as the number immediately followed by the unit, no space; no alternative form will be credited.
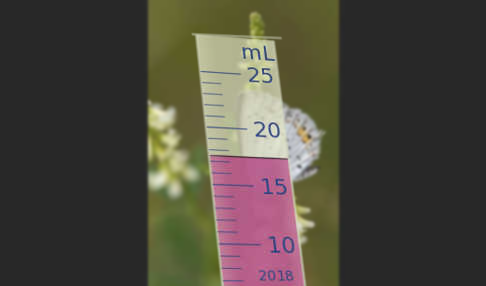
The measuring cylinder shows 17.5mL
